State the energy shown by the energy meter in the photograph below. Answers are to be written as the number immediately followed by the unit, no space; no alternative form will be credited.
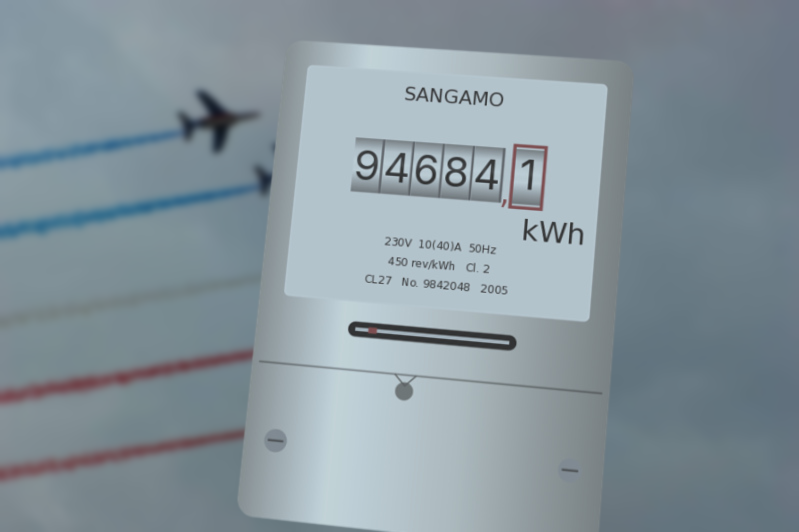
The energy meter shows 94684.1kWh
